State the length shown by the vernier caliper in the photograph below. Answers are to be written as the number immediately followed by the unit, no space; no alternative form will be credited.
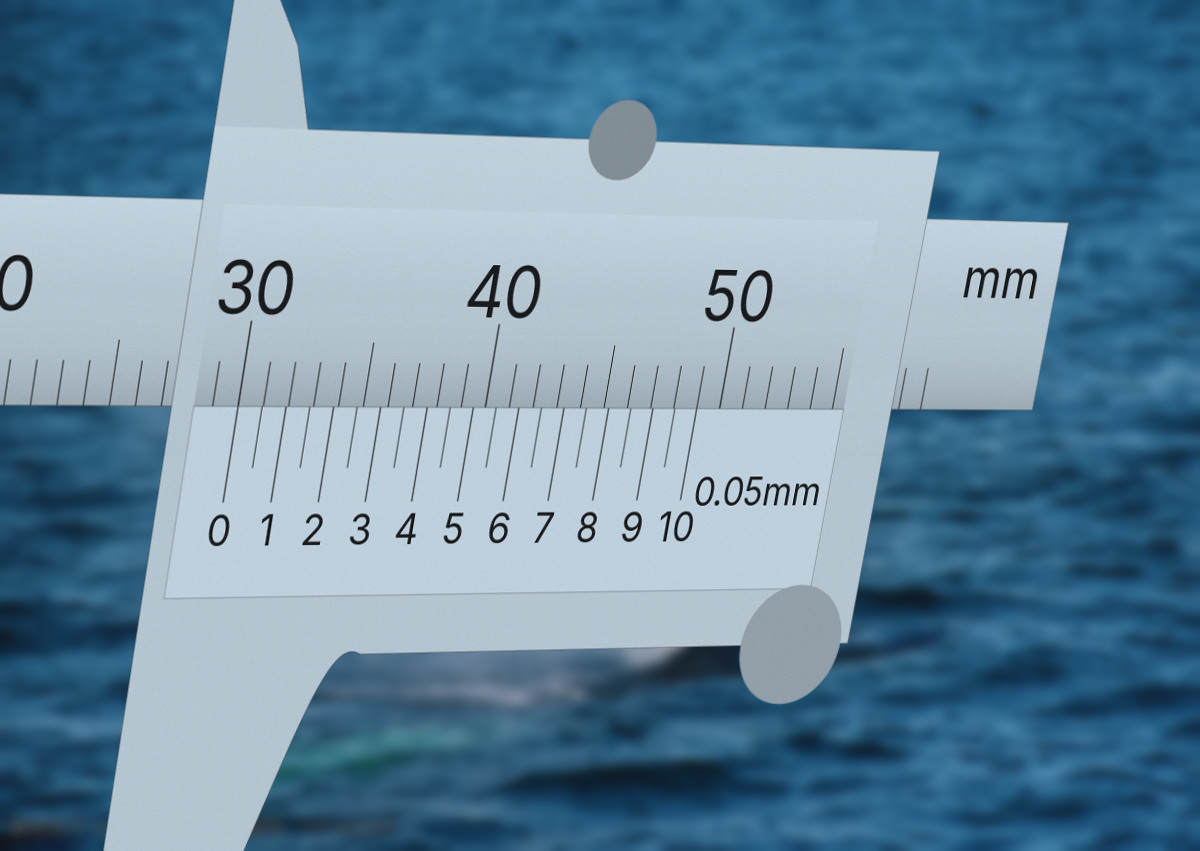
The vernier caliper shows 30.00mm
